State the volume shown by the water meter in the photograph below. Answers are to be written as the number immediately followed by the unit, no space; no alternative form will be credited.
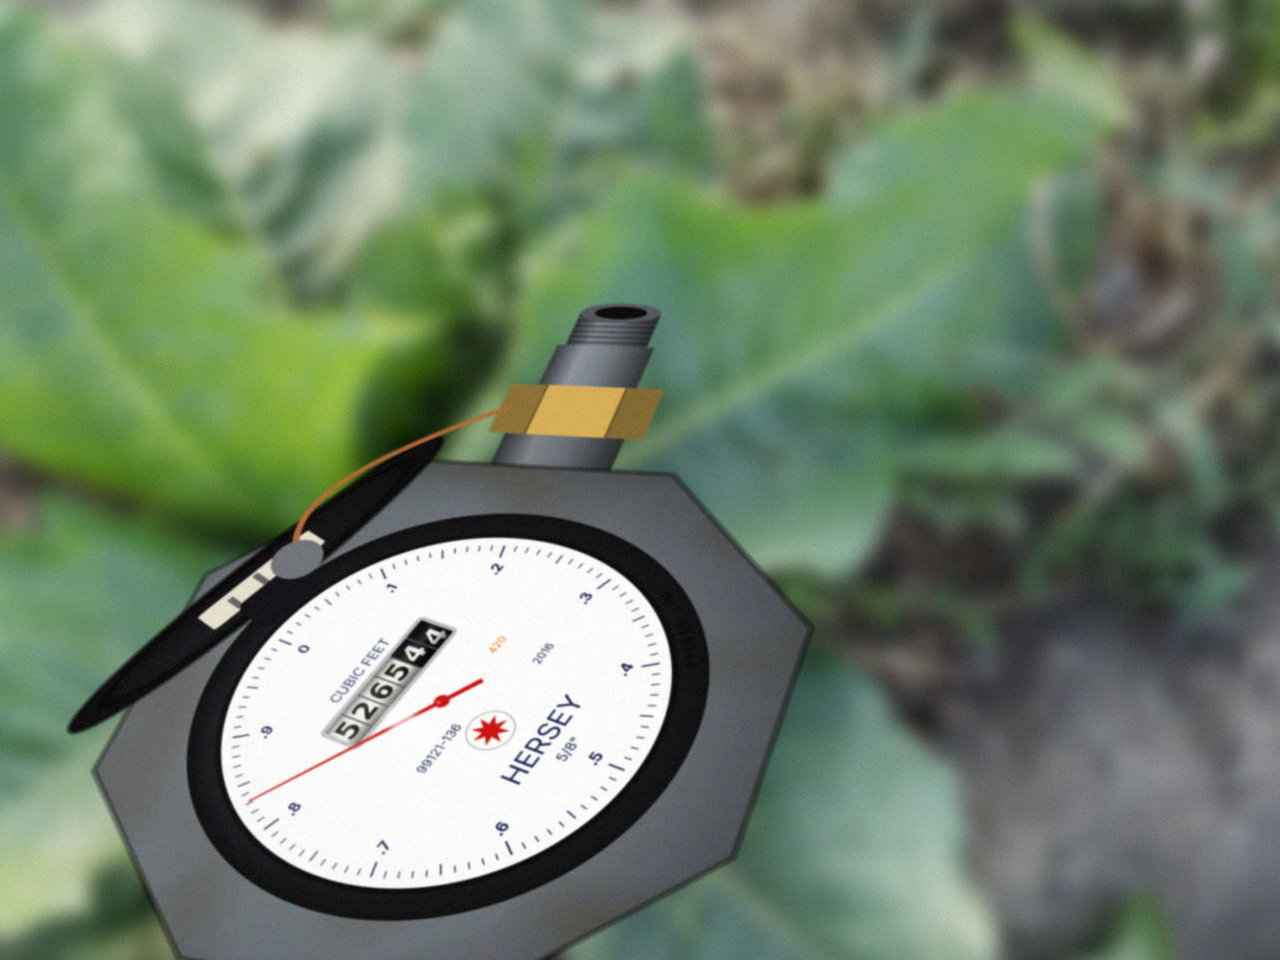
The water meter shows 526543.83ft³
